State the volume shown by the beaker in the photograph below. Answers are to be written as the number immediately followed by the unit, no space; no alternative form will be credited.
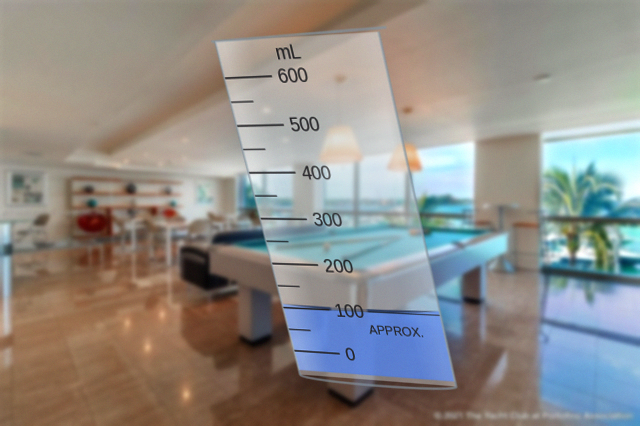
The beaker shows 100mL
